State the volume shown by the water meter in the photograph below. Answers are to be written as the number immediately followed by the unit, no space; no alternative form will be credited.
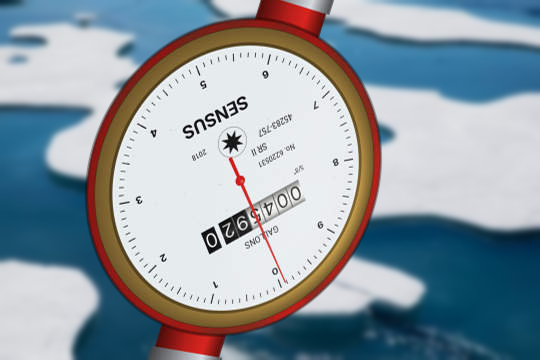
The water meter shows 45919.9gal
